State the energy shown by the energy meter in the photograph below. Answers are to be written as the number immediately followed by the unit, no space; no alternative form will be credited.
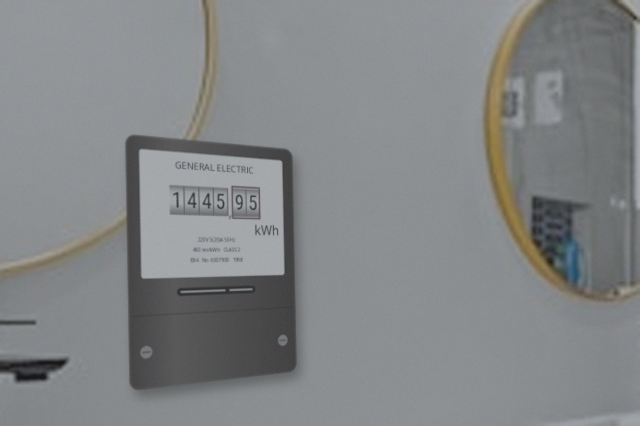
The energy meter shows 1445.95kWh
